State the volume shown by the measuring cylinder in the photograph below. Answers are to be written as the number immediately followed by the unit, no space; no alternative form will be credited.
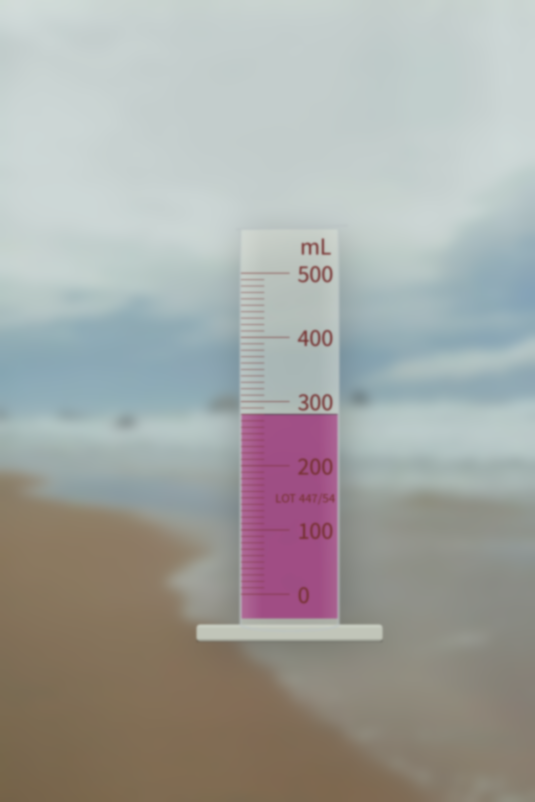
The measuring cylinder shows 280mL
